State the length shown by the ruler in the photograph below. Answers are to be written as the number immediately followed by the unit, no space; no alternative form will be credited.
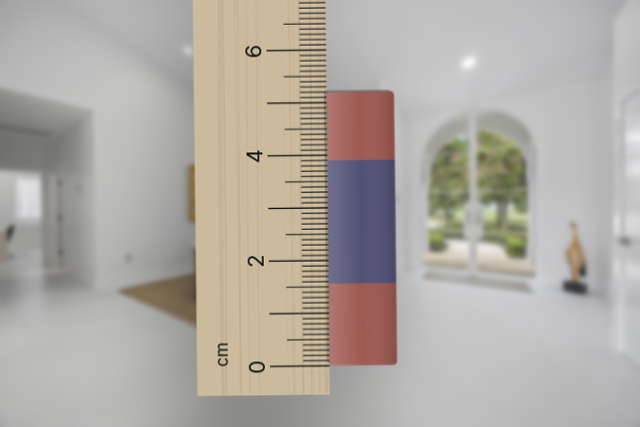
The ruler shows 5.2cm
